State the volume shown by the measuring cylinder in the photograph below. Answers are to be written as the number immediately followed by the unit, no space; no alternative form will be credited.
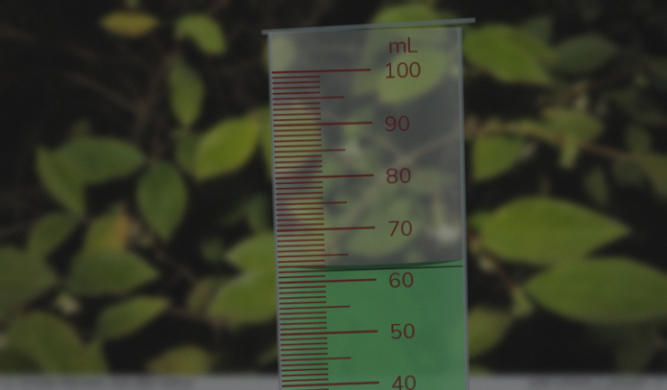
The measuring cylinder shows 62mL
